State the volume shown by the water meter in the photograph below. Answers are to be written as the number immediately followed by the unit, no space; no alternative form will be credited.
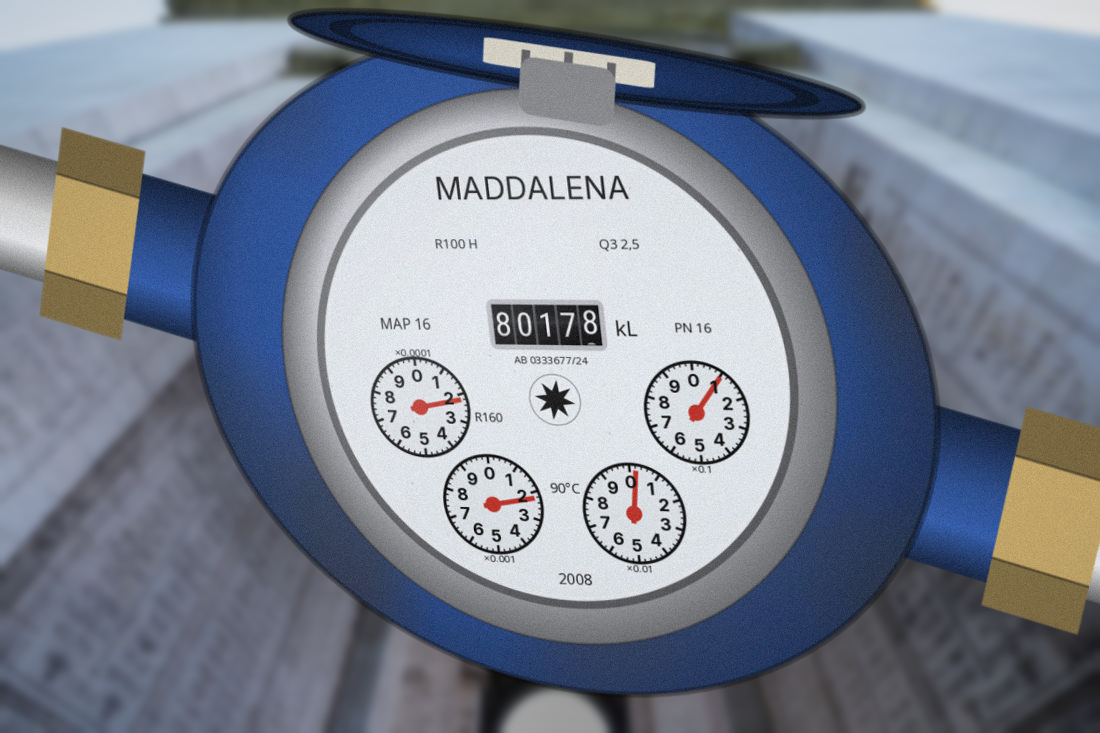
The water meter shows 80178.1022kL
